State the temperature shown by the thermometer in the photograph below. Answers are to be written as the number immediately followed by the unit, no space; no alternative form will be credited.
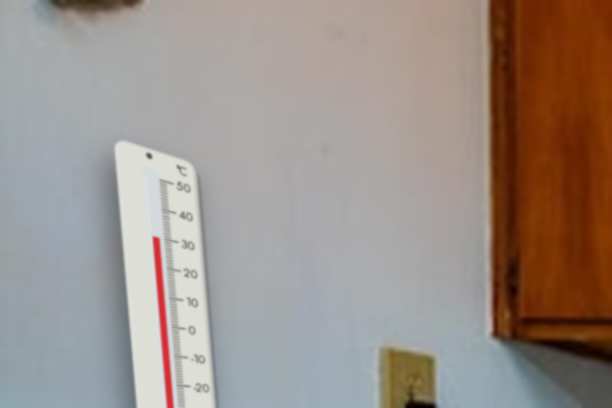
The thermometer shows 30°C
